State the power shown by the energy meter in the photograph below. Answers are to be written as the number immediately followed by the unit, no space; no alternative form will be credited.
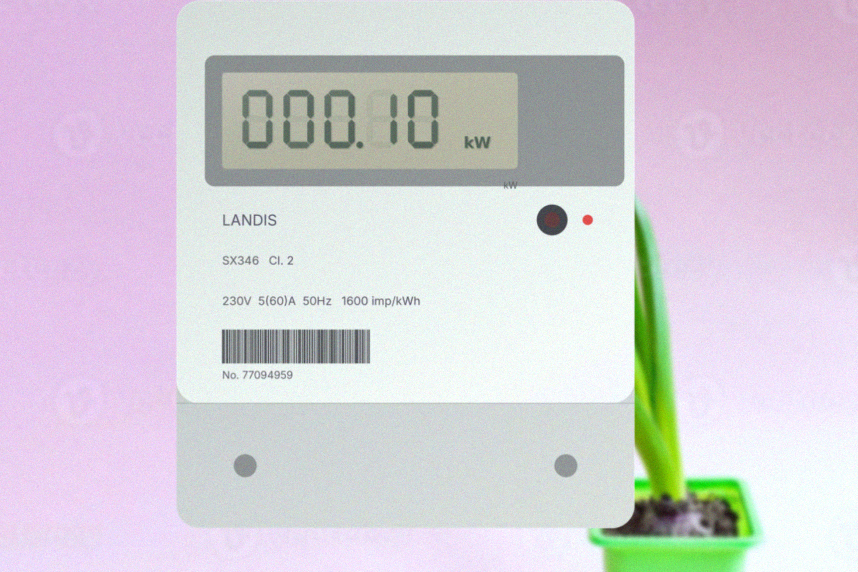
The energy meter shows 0.10kW
